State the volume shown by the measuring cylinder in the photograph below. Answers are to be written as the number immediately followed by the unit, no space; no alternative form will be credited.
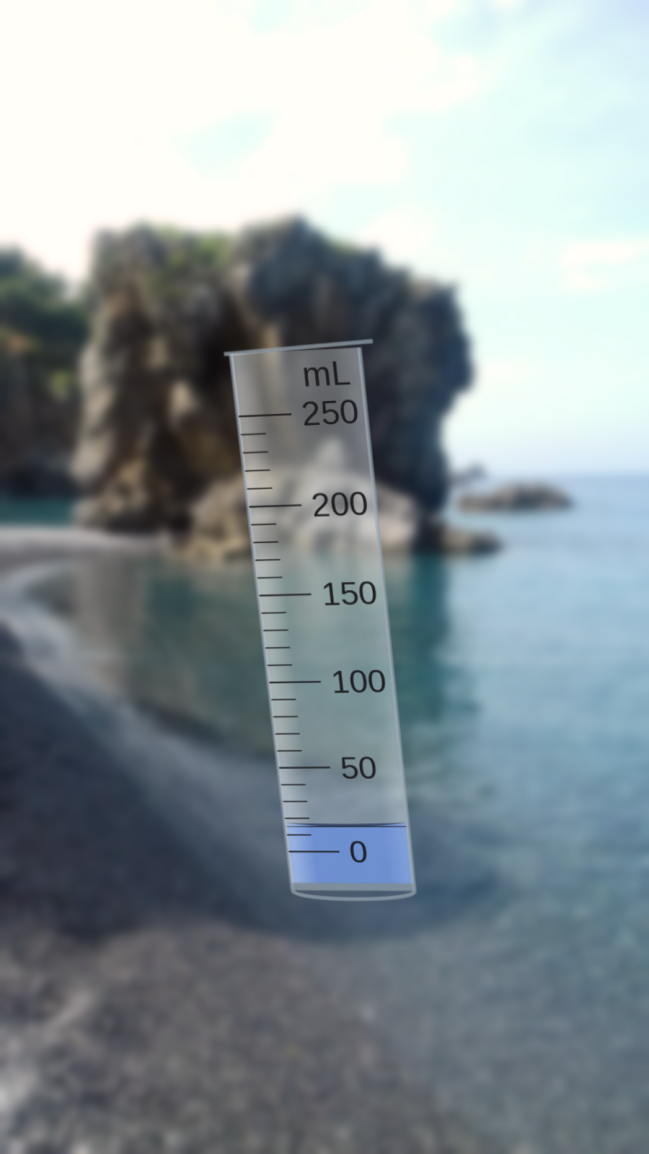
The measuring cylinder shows 15mL
